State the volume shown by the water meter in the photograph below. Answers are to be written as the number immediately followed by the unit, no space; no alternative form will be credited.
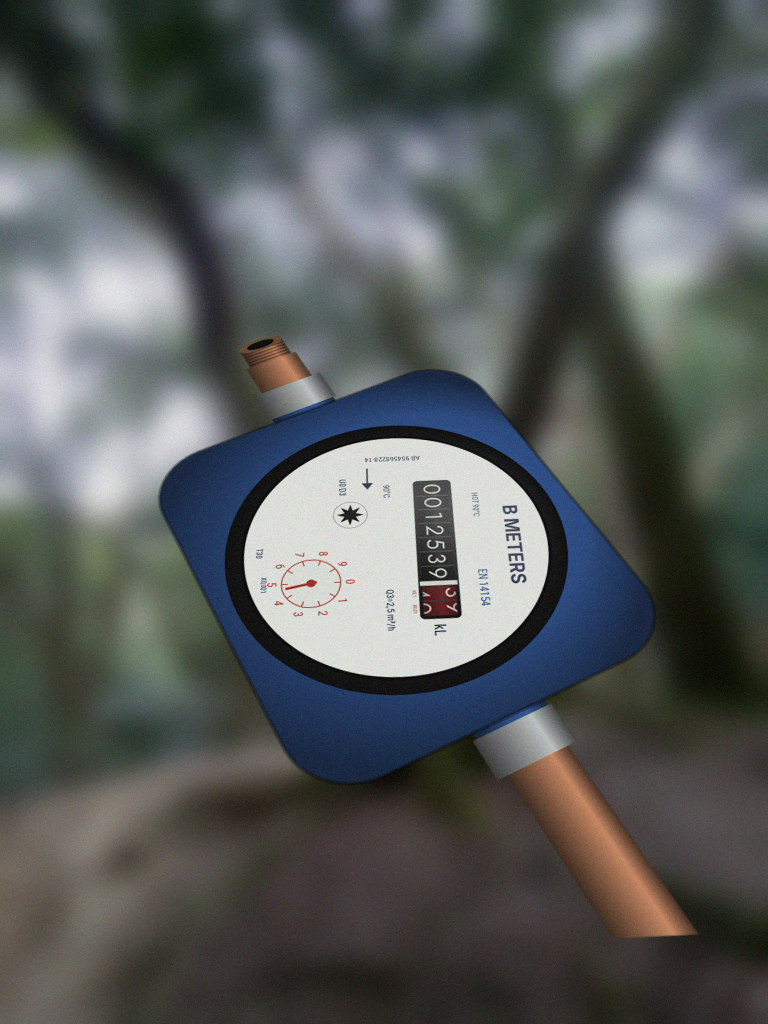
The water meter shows 12539.394kL
